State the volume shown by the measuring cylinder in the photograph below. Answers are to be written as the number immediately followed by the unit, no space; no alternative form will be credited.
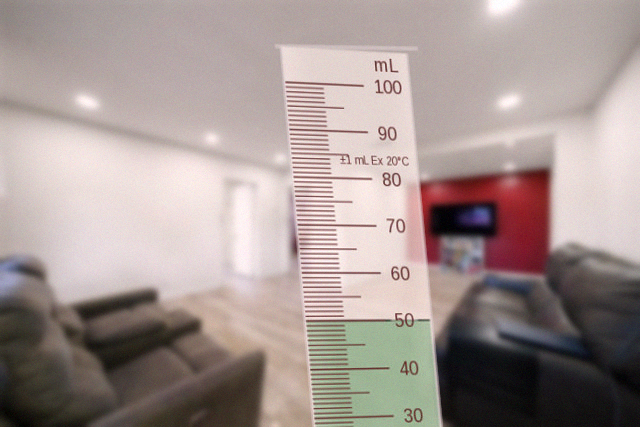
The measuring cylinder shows 50mL
